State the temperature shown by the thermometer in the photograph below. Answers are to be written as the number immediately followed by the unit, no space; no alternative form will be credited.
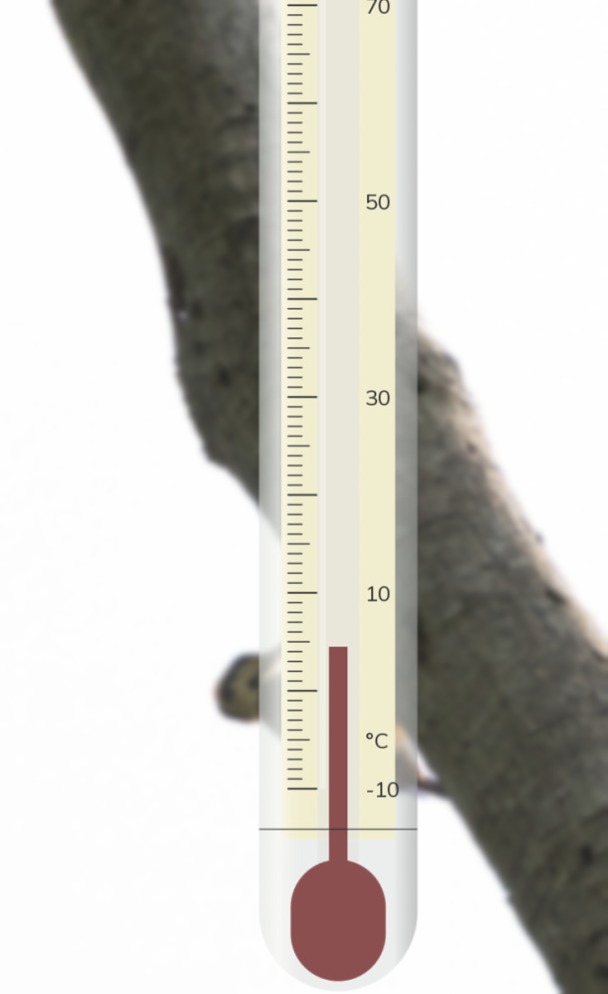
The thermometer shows 4.5°C
